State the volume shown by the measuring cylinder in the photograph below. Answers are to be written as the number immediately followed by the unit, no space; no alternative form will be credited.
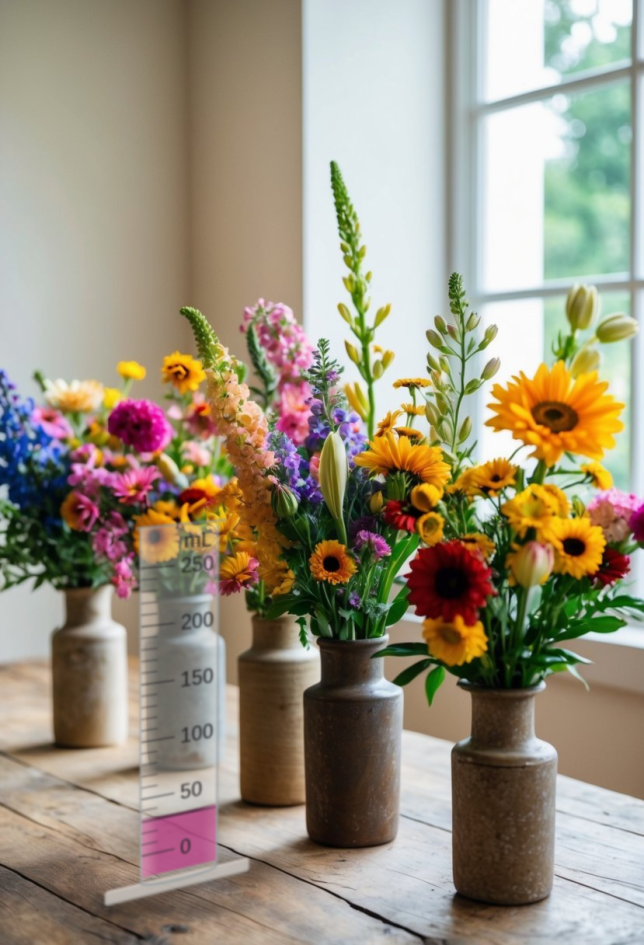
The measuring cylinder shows 30mL
